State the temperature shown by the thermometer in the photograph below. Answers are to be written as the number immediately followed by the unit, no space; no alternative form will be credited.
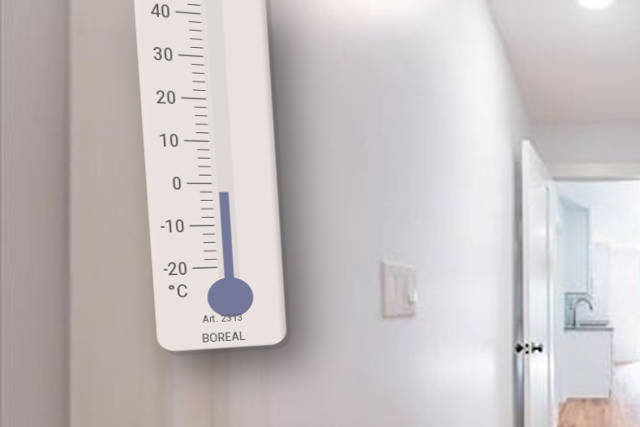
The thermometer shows -2°C
